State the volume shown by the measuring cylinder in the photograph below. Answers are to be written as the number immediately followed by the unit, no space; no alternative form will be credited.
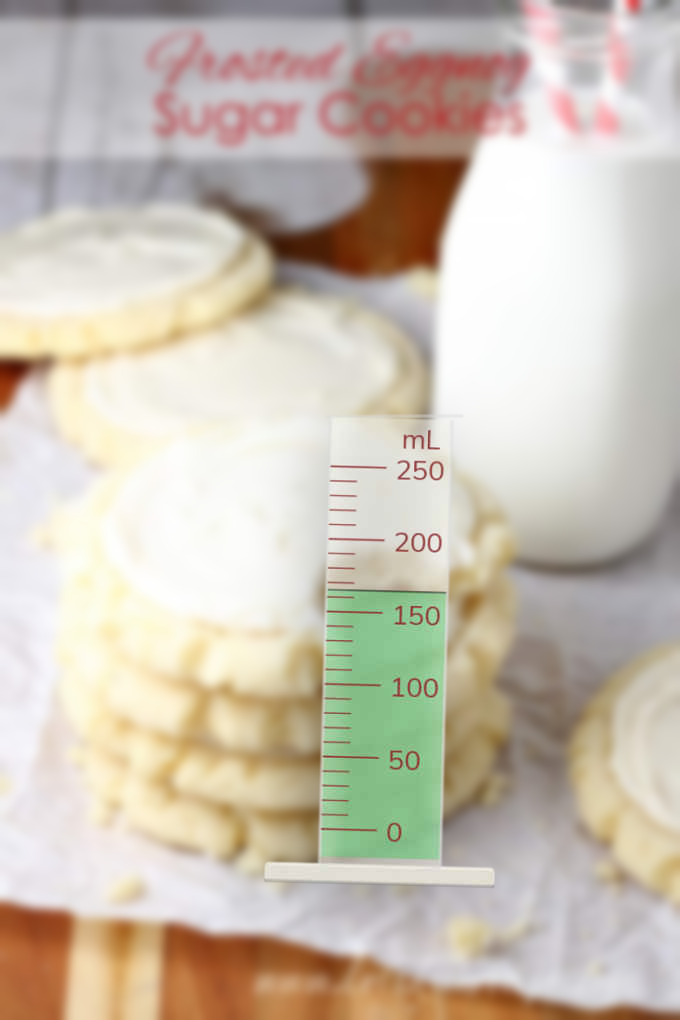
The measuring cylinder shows 165mL
